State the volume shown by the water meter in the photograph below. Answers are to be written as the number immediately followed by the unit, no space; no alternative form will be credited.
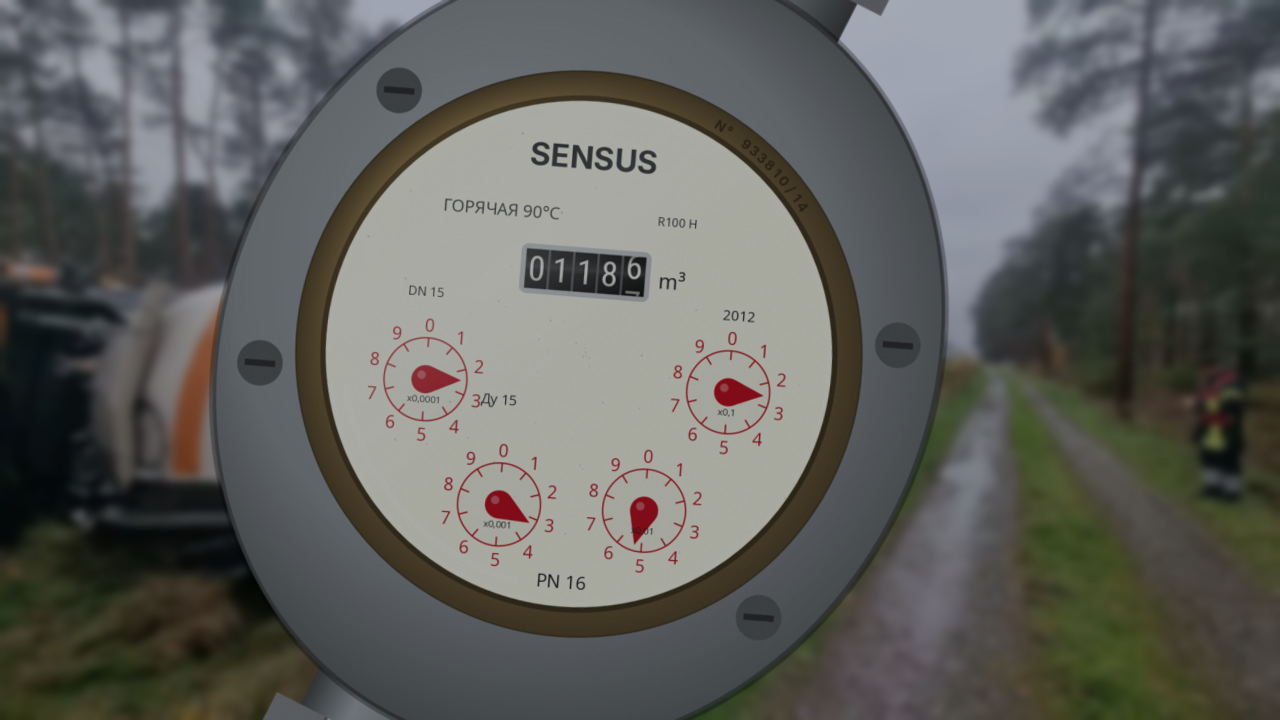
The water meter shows 1186.2532m³
